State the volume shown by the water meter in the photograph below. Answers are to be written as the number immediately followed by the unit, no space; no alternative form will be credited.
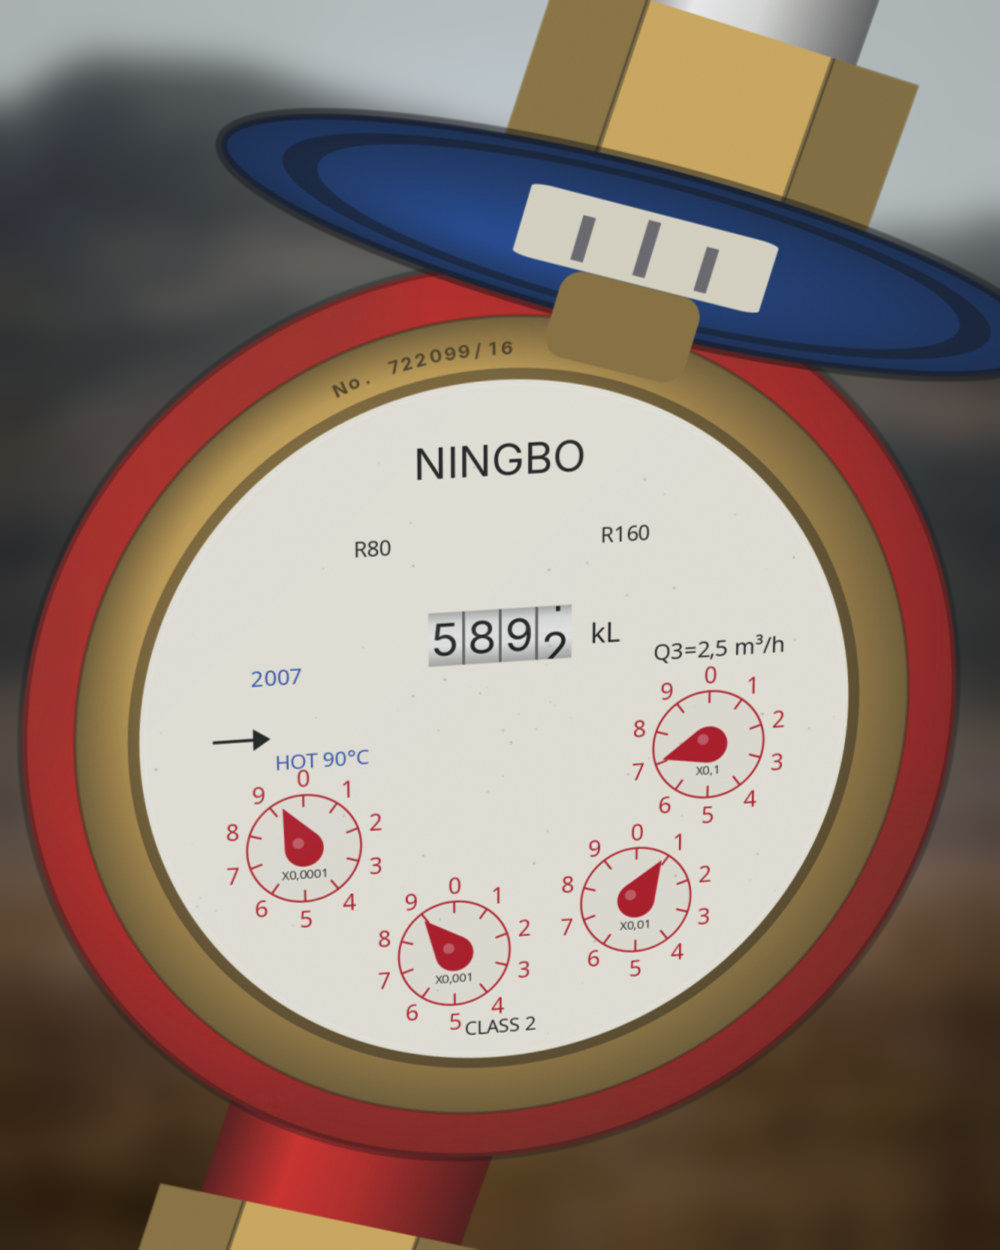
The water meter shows 5891.7089kL
